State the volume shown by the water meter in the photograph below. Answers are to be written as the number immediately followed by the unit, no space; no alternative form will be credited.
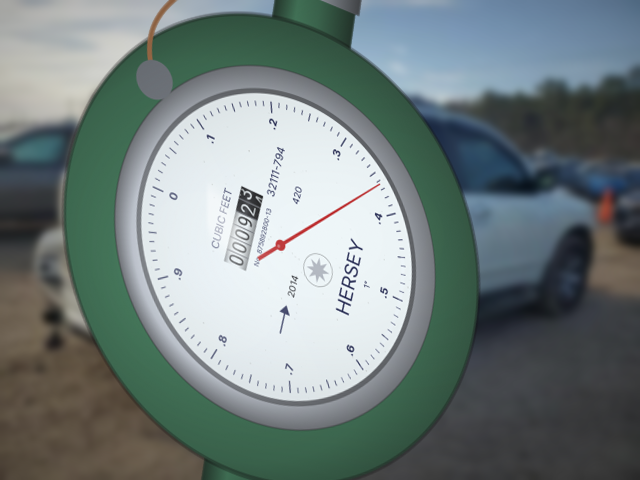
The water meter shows 923.36ft³
